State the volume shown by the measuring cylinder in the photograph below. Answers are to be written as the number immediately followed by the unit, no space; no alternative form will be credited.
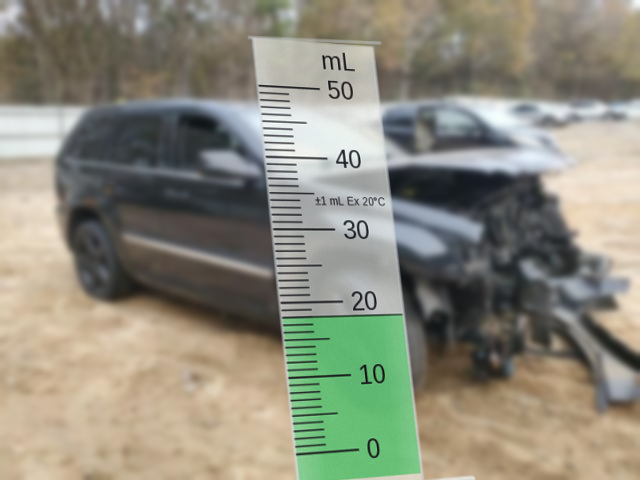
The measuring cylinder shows 18mL
